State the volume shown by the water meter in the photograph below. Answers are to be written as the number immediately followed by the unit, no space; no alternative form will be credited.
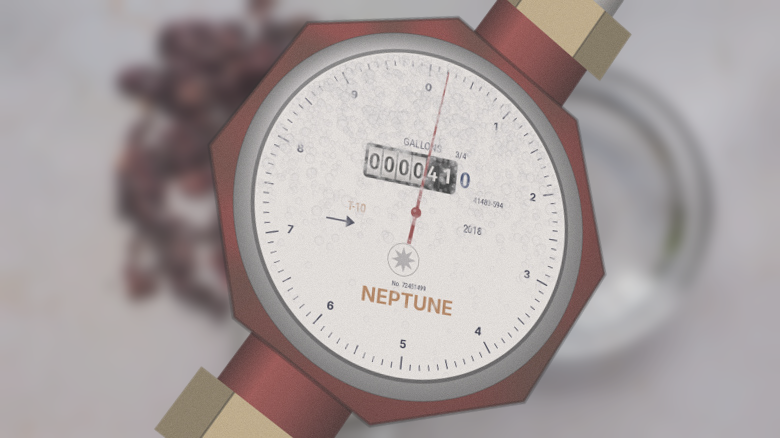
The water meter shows 410.2gal
